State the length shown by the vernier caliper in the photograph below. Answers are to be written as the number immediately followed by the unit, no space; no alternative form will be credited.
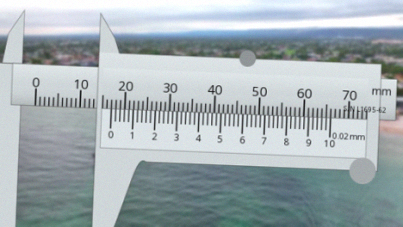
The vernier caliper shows 17.0mm
